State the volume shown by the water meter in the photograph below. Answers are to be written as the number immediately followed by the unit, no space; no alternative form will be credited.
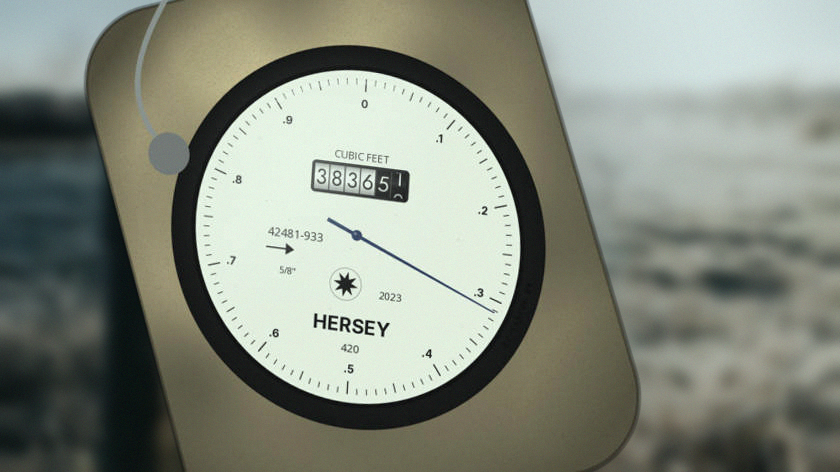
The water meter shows 383651.31ft³
